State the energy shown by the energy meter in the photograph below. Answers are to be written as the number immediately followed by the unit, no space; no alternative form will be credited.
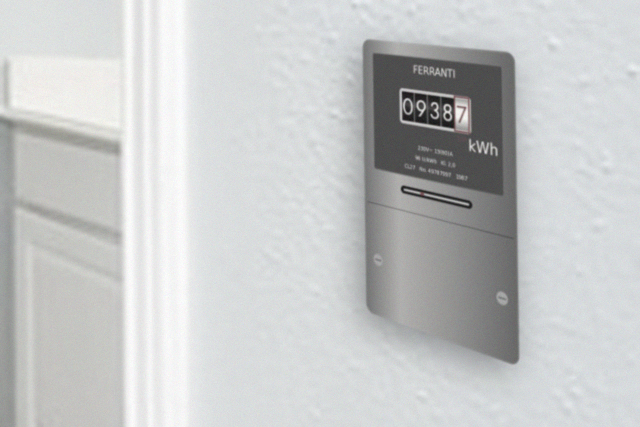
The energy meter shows 938.7kWh
